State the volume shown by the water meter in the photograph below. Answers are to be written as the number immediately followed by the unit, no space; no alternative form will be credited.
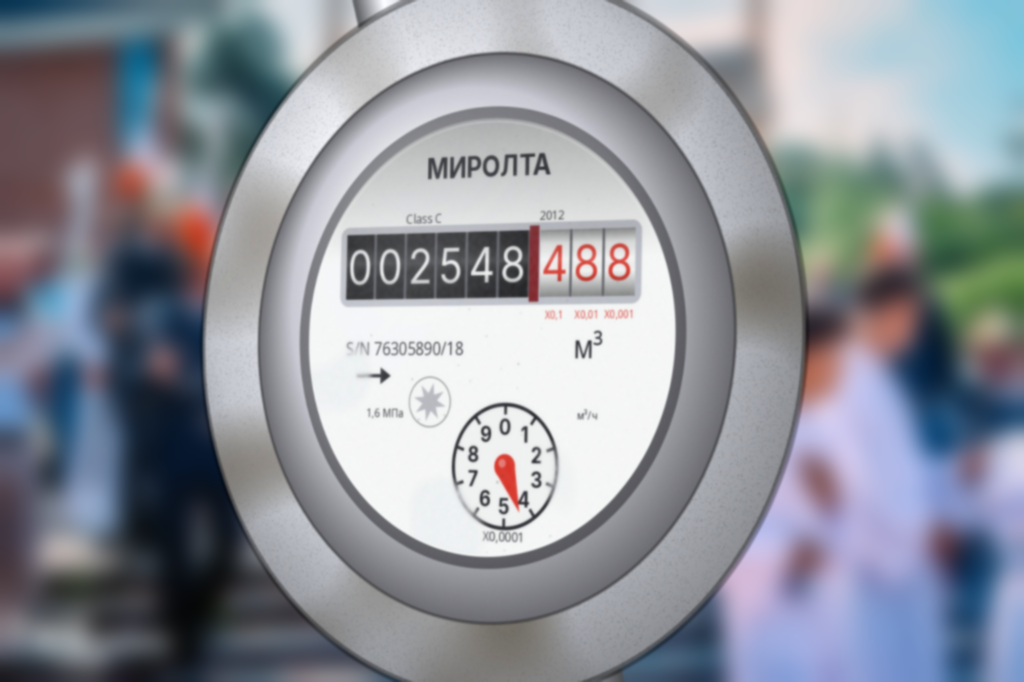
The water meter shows 2548.4884m³
